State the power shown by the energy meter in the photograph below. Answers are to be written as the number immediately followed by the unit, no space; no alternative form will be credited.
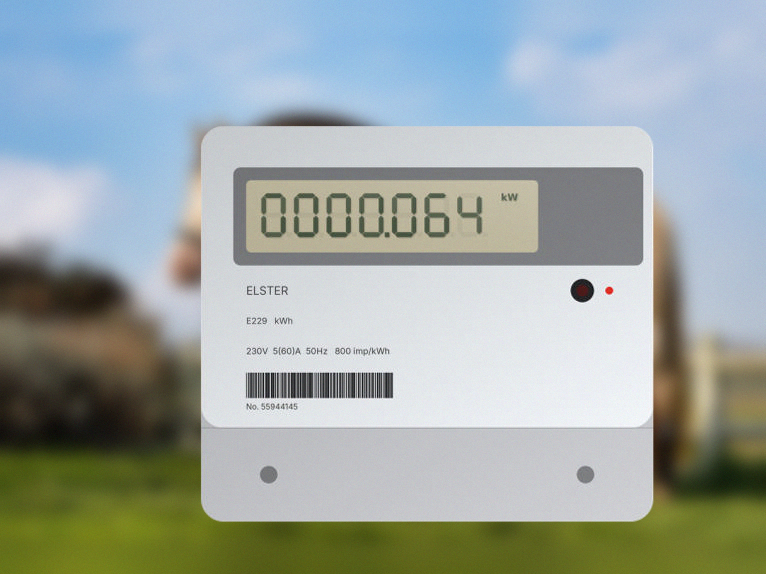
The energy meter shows 0.064kW
